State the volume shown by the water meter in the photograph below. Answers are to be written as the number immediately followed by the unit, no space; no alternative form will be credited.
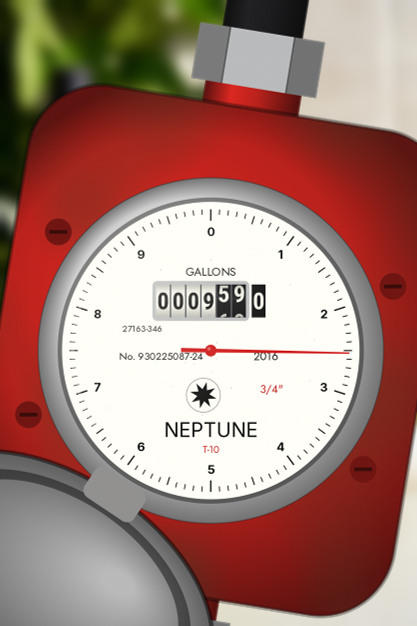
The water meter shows 9592.5gal
